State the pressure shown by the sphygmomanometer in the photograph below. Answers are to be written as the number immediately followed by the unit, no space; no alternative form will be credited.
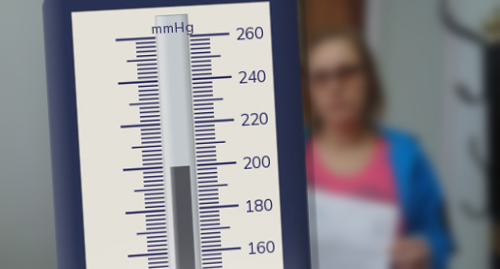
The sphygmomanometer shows 200mmHg
